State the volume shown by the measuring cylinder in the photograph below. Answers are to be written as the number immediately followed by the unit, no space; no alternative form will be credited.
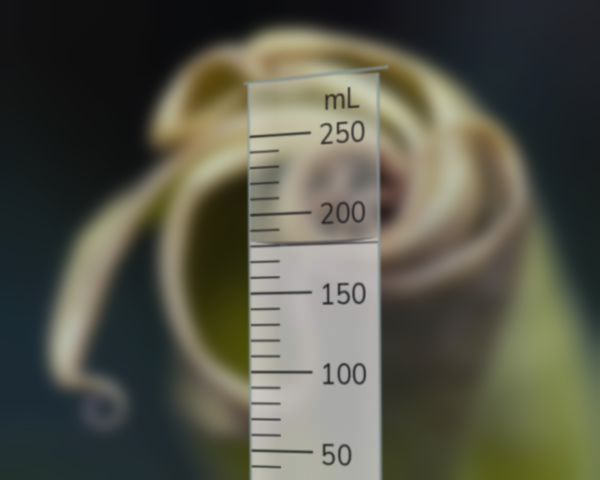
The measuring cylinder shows 180mL
